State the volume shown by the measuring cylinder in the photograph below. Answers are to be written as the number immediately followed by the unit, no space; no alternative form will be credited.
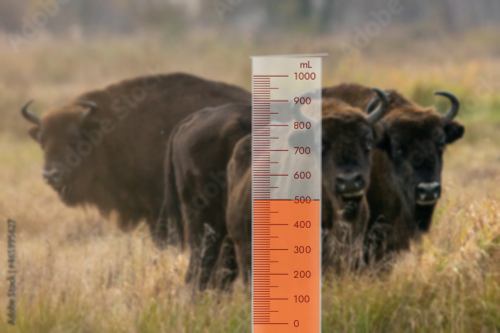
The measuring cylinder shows 500mL
